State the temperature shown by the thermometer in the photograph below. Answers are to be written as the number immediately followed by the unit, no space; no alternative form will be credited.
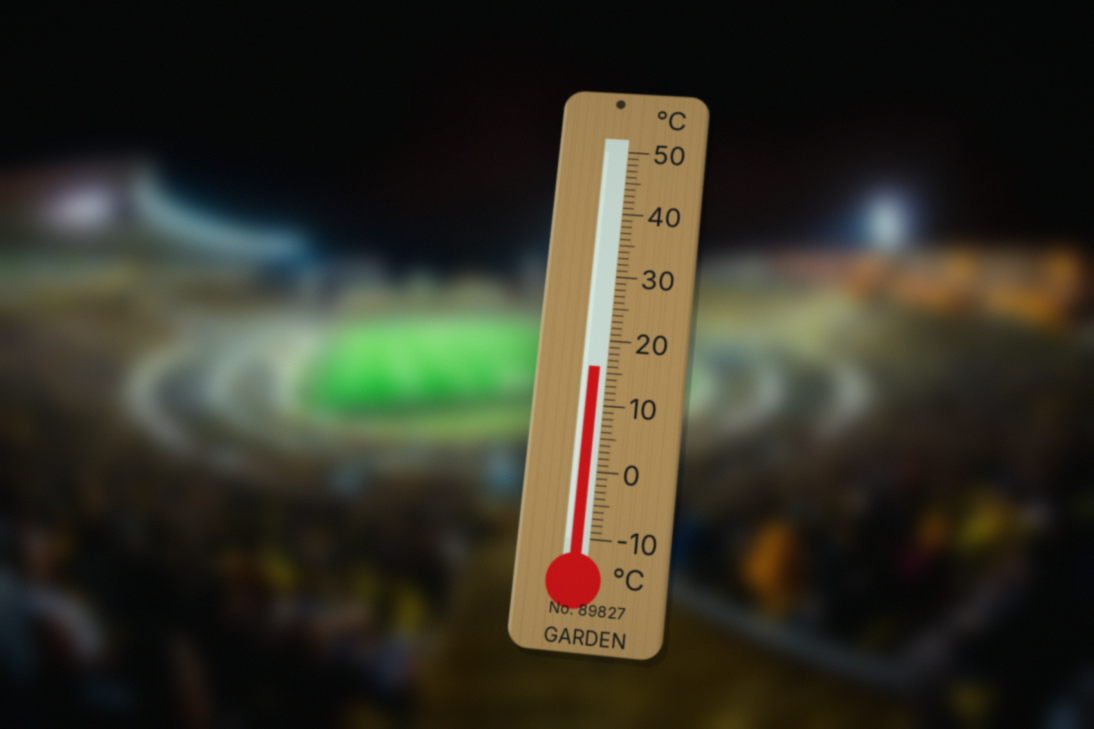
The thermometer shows 16°C
